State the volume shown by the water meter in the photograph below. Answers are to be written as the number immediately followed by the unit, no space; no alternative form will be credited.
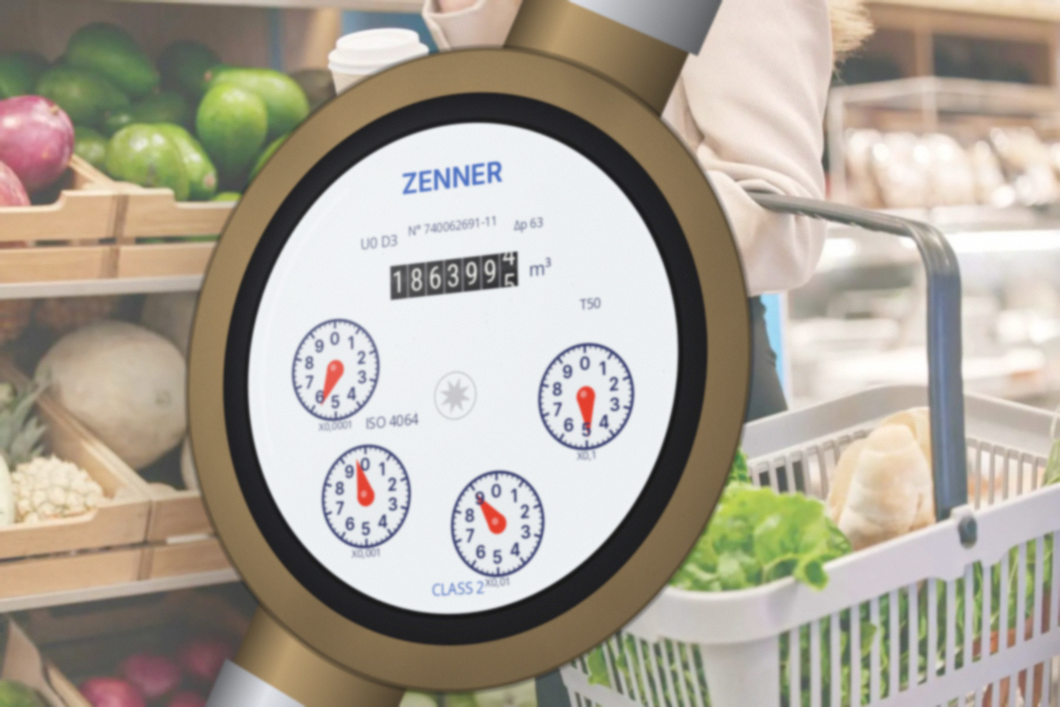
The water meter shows 1863994.4895m³
